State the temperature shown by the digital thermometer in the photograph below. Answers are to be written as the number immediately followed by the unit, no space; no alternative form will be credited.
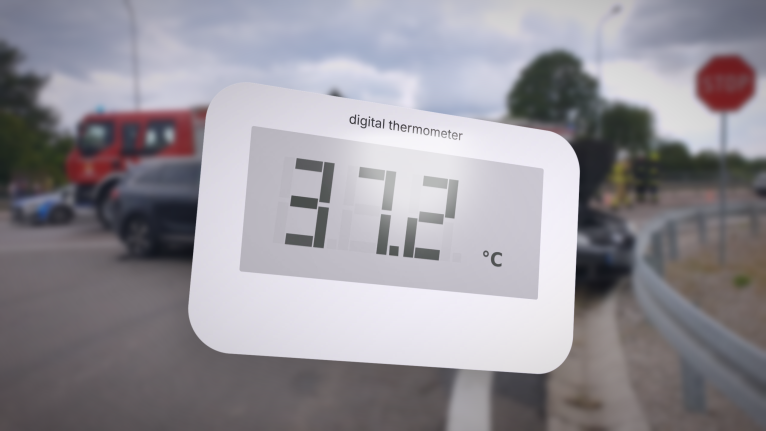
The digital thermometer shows 37.2°C
